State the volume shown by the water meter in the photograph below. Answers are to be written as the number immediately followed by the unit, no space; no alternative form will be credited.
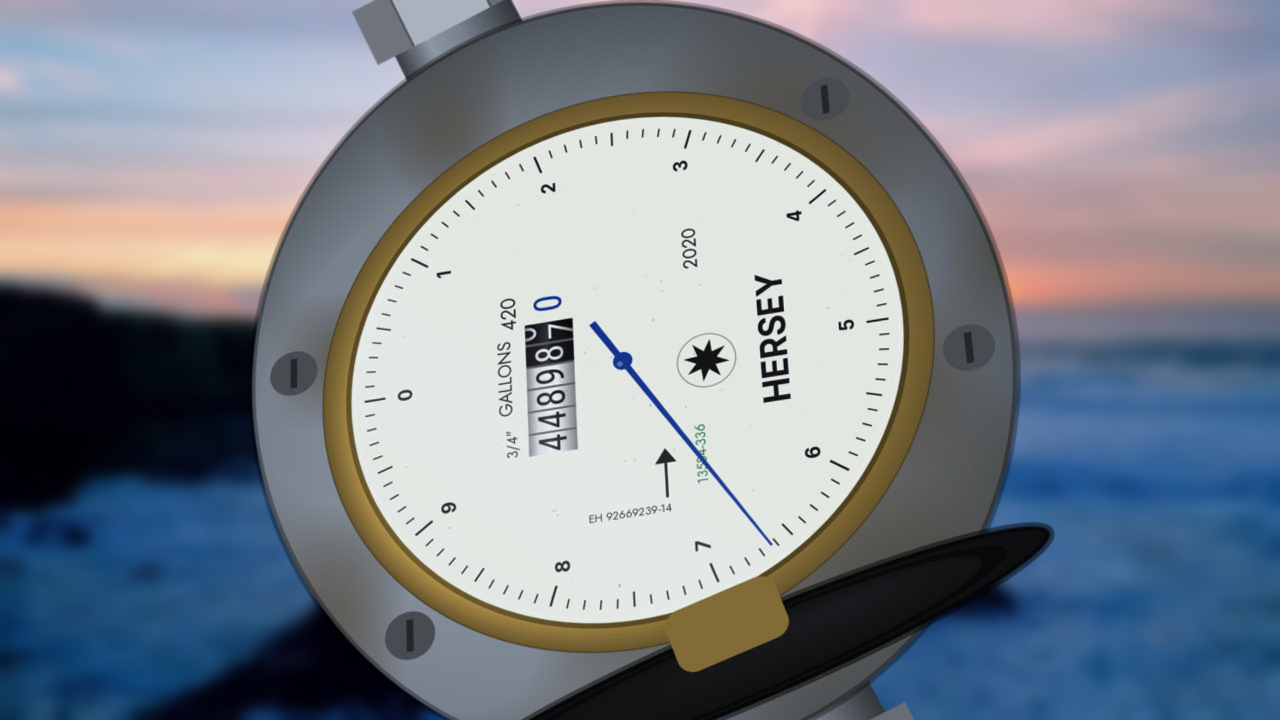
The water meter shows 4489866.6gal
